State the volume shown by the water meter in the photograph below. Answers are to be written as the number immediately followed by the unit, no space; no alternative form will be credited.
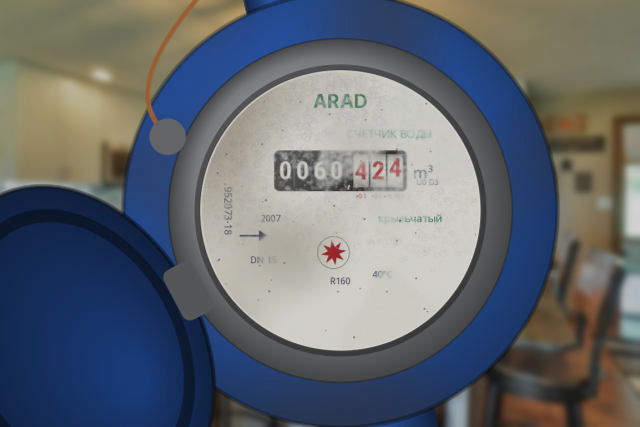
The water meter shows 60.424m³
